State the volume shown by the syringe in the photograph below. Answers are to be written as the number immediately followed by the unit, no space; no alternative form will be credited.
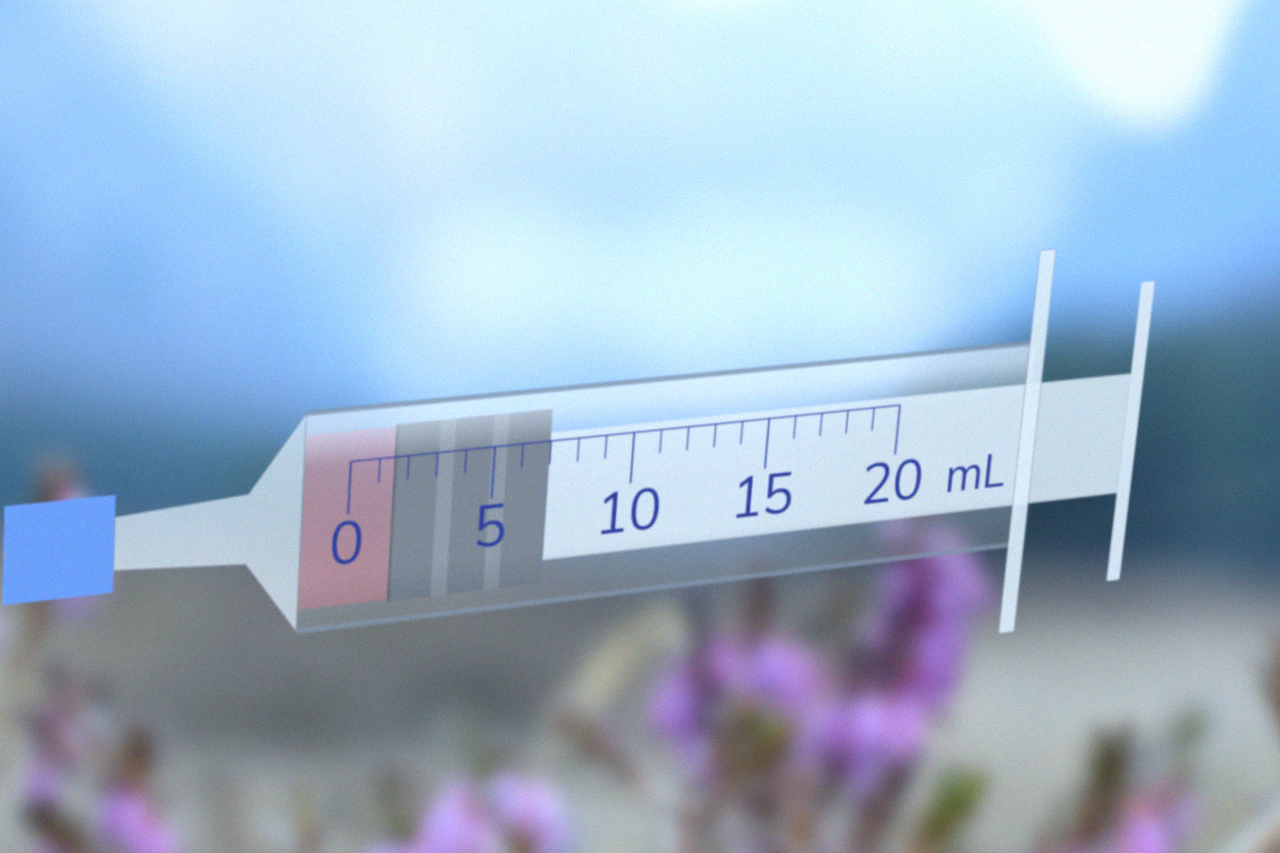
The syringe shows 1.5mL
